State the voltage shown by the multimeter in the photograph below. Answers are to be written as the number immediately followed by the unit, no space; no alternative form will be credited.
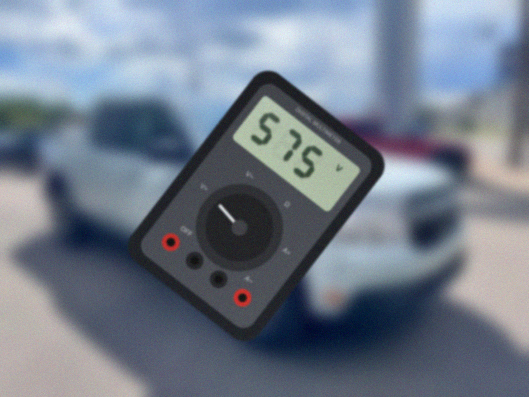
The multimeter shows 575V
